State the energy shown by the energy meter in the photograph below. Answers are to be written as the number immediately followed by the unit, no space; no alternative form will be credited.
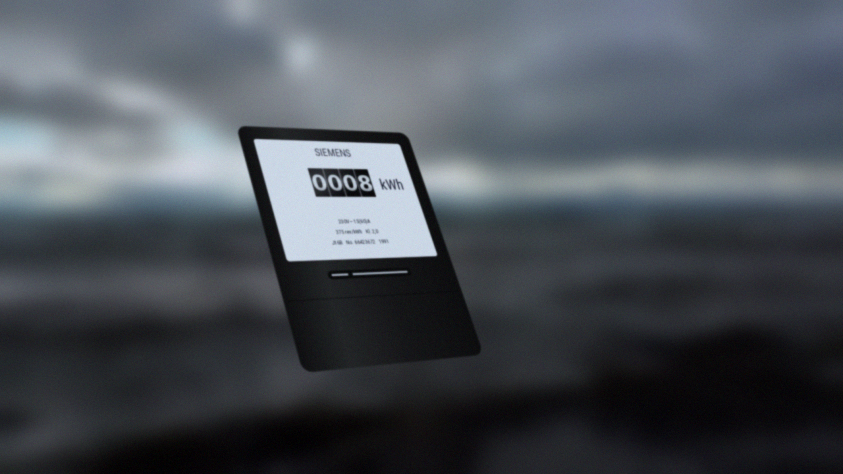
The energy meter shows 8kWh
